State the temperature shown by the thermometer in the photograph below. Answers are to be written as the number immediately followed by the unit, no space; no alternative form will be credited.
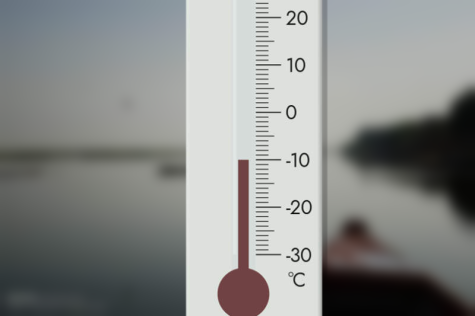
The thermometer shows -10°C
